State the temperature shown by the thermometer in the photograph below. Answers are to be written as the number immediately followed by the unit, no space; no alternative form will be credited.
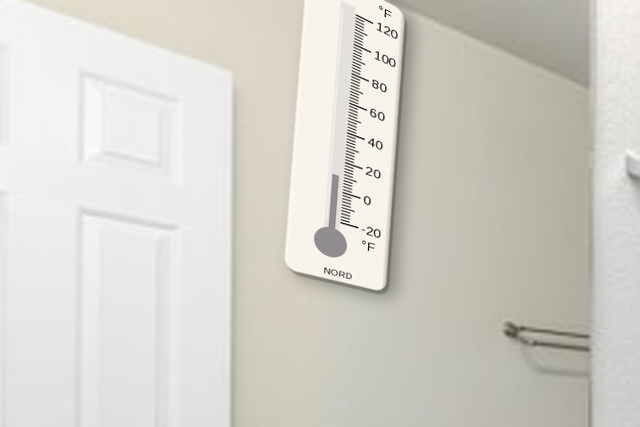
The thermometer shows 10°F
